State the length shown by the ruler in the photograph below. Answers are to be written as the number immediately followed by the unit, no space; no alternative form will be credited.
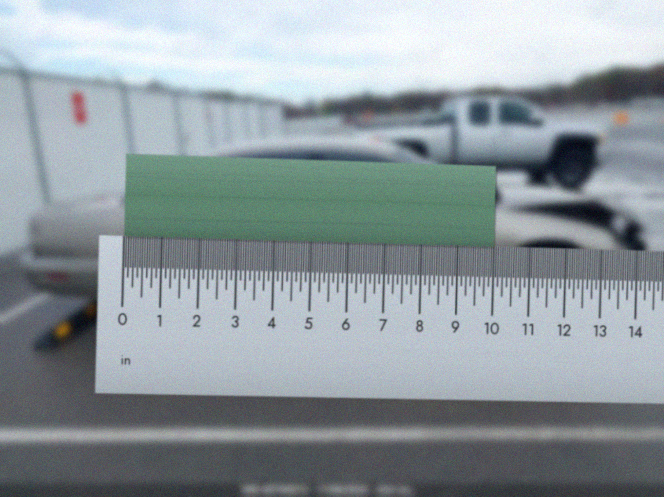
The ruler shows 10in
